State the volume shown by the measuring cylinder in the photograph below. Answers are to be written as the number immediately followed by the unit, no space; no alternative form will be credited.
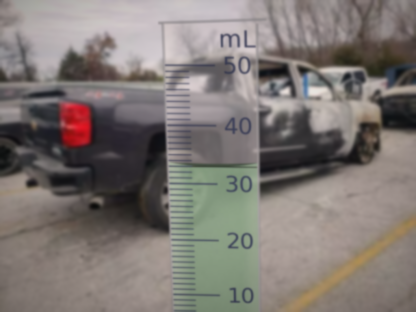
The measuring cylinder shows 33mL
